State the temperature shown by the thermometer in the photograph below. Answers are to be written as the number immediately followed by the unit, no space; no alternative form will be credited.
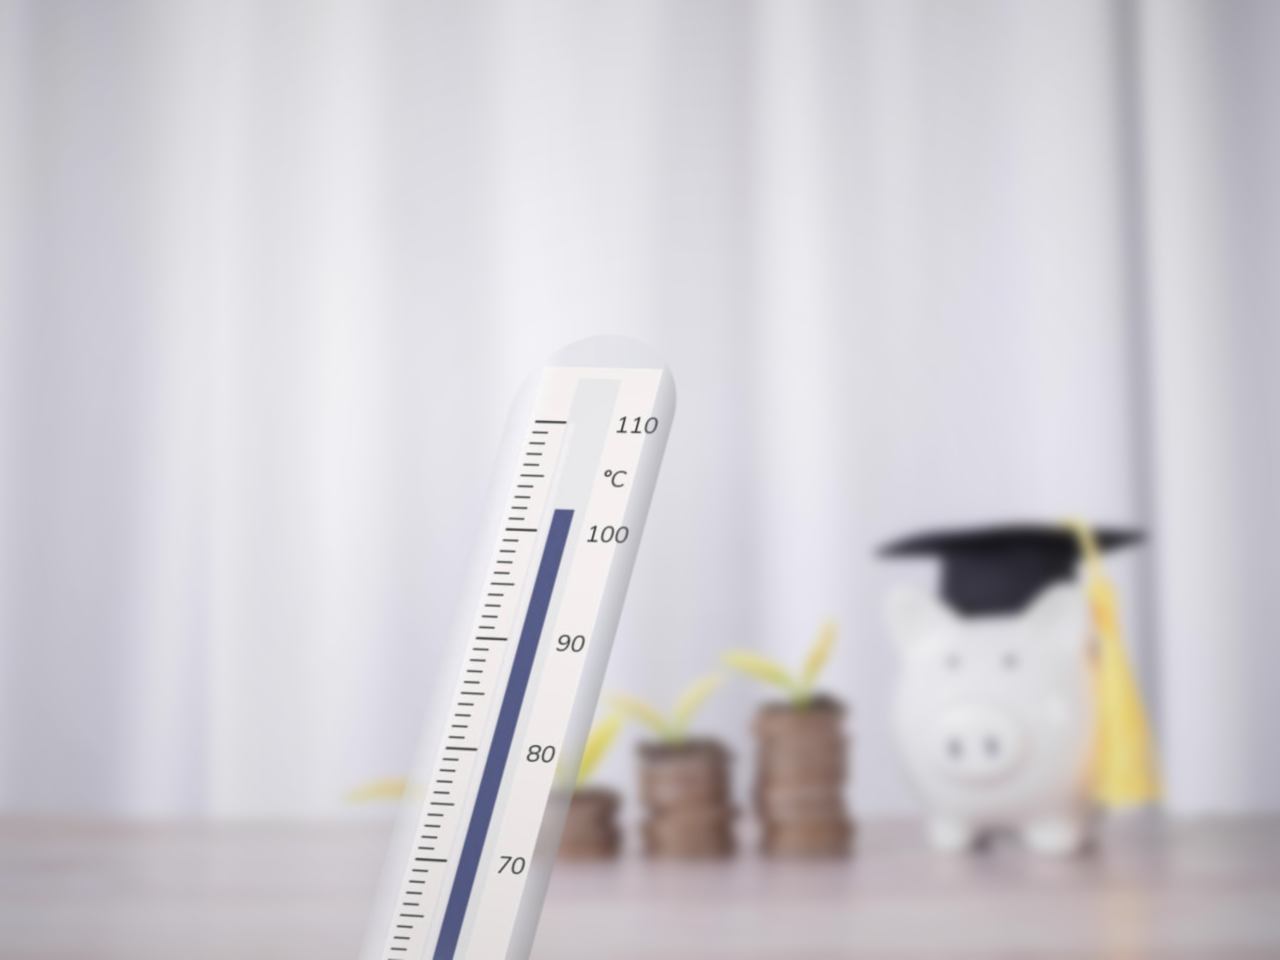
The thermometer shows 102°C
